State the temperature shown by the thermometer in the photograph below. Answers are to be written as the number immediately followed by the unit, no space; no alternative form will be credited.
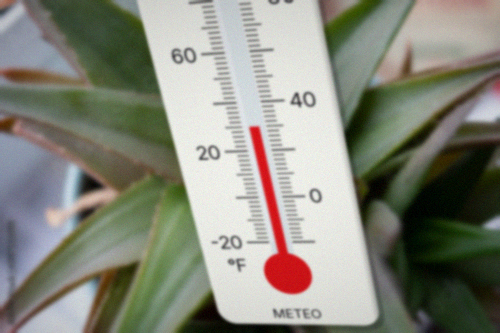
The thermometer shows 30°F
